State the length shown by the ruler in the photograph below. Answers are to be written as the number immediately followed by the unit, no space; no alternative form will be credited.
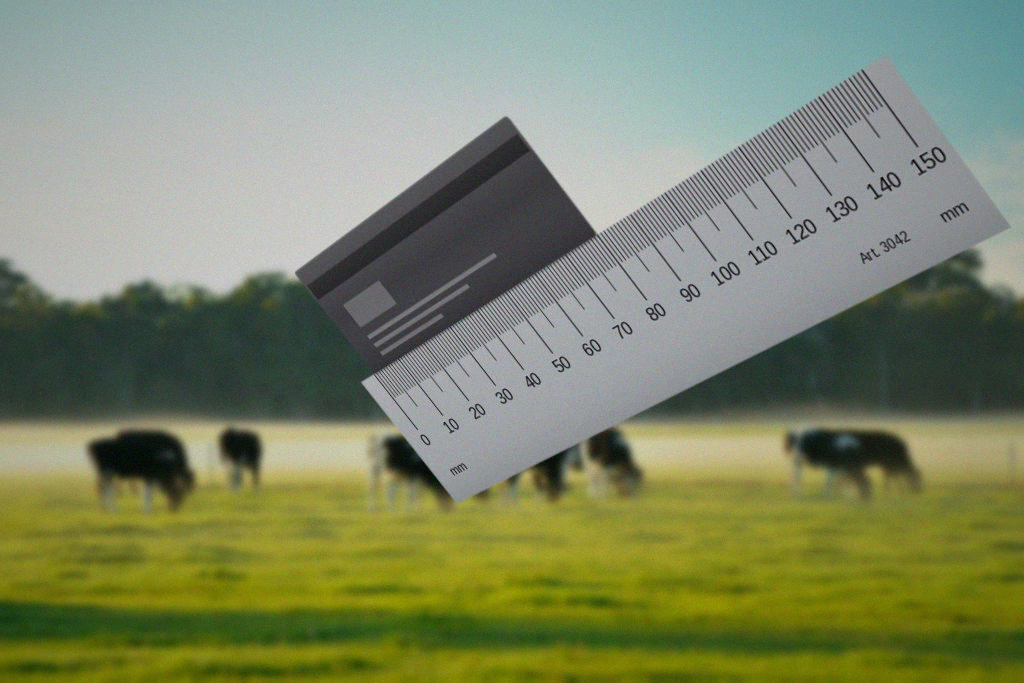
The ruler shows 80mm
